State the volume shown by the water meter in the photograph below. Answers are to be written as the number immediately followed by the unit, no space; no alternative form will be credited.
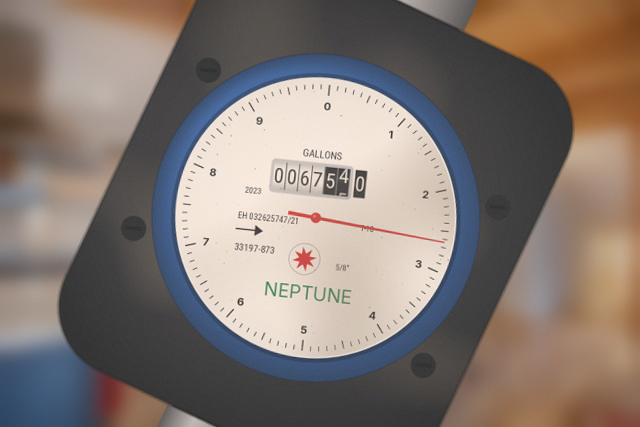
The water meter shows 67542.6gal
